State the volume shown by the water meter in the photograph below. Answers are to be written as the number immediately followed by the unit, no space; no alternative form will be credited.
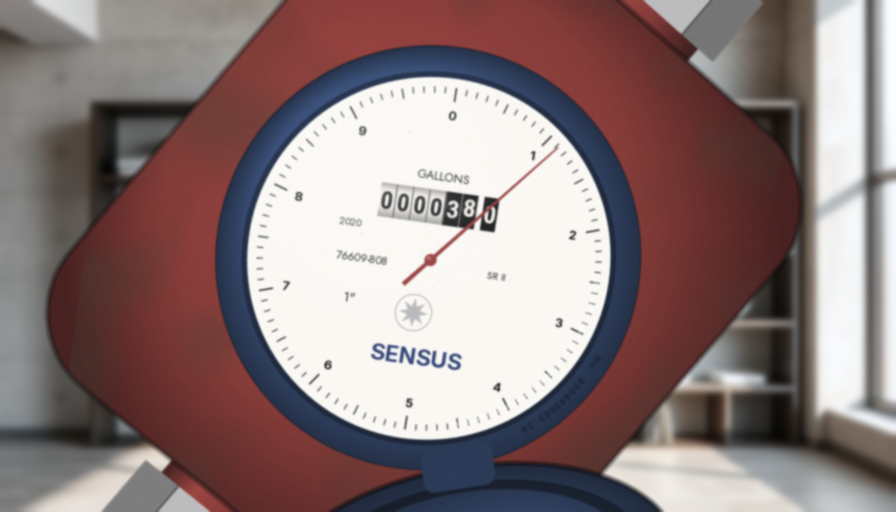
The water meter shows 381.1gal
